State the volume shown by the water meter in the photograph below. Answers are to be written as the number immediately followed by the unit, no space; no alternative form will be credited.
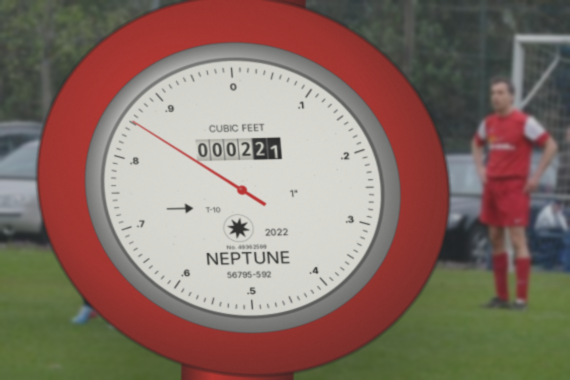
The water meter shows 220.85ft³
